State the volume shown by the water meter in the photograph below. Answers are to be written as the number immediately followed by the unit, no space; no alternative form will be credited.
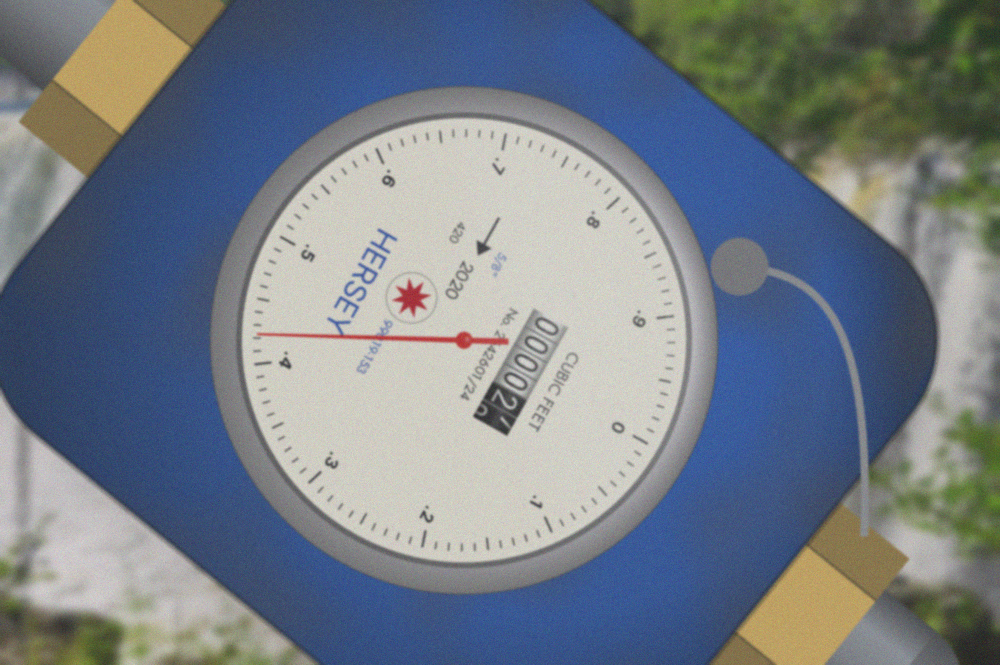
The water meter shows 27.42ft³
